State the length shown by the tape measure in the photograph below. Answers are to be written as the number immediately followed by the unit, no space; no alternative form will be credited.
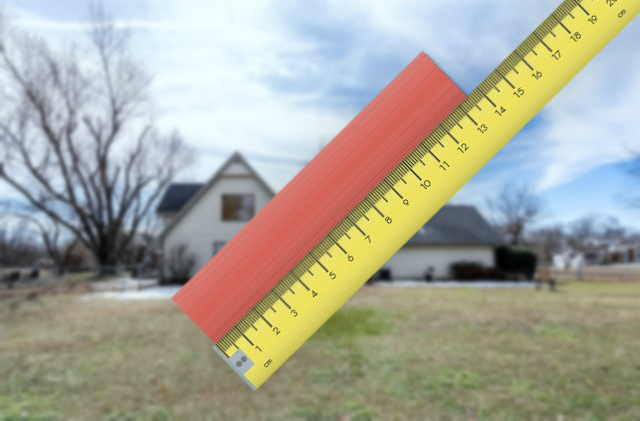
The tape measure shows 13.5cm
